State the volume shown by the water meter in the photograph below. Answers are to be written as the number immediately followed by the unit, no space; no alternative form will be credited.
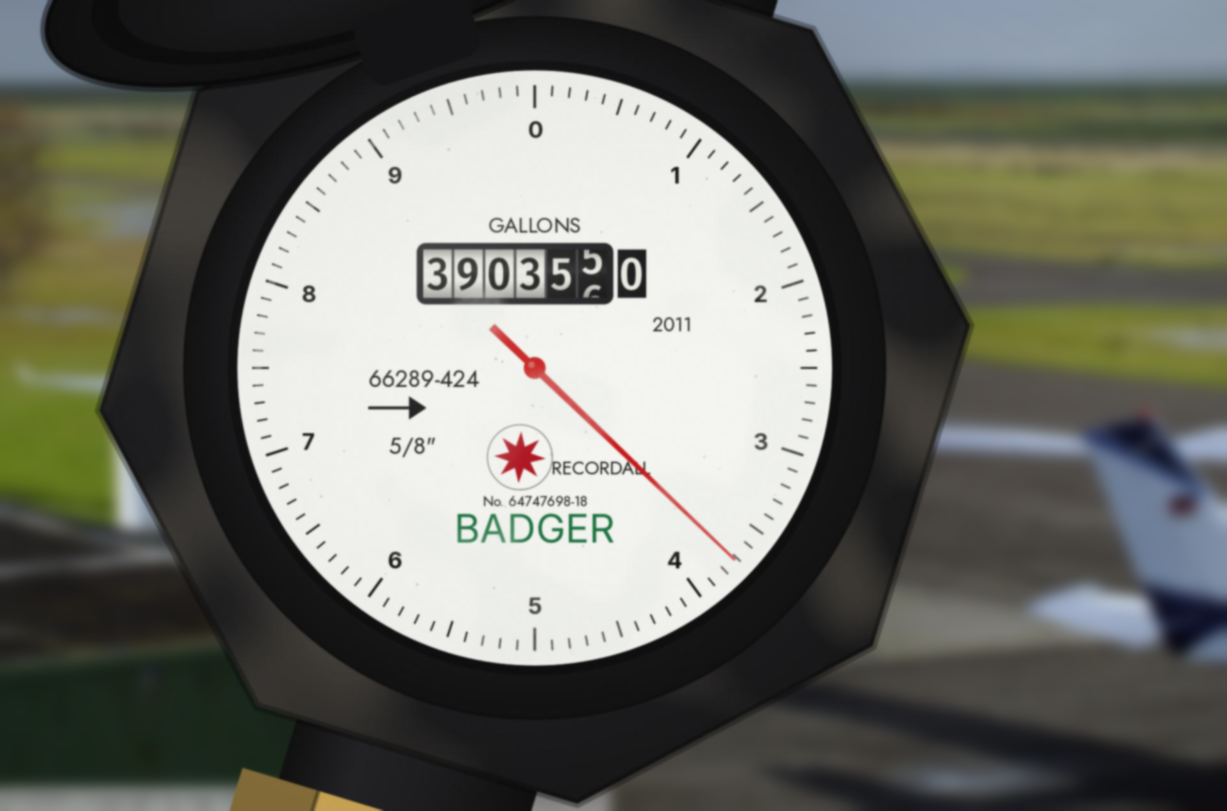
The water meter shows 3903553.7gal
